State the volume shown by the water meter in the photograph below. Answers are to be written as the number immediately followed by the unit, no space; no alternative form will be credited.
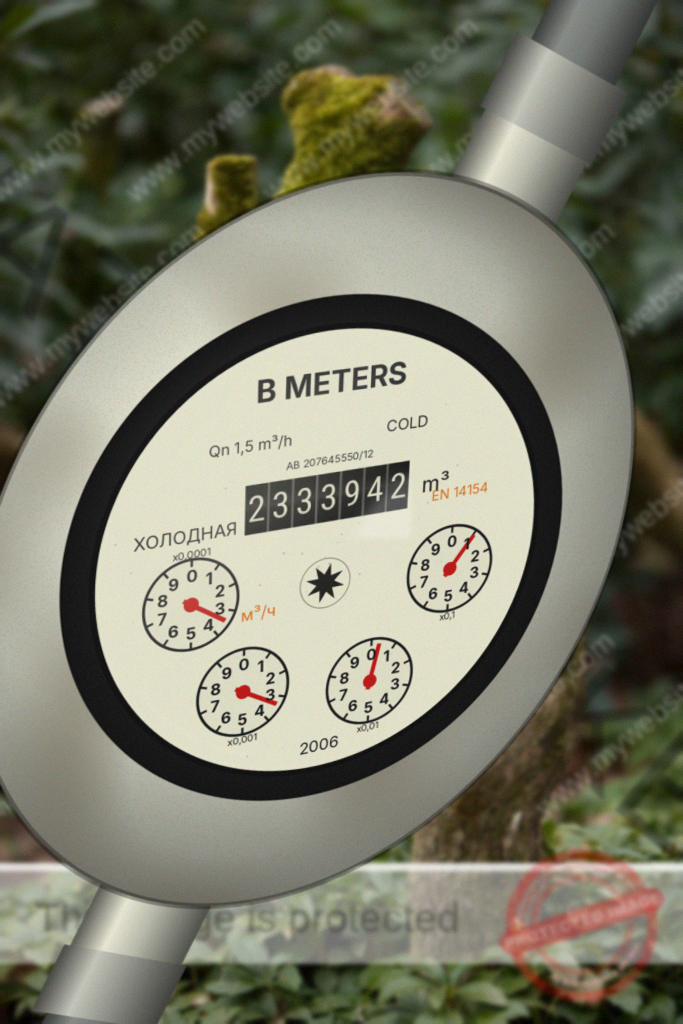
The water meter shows 2333942.1033m³
